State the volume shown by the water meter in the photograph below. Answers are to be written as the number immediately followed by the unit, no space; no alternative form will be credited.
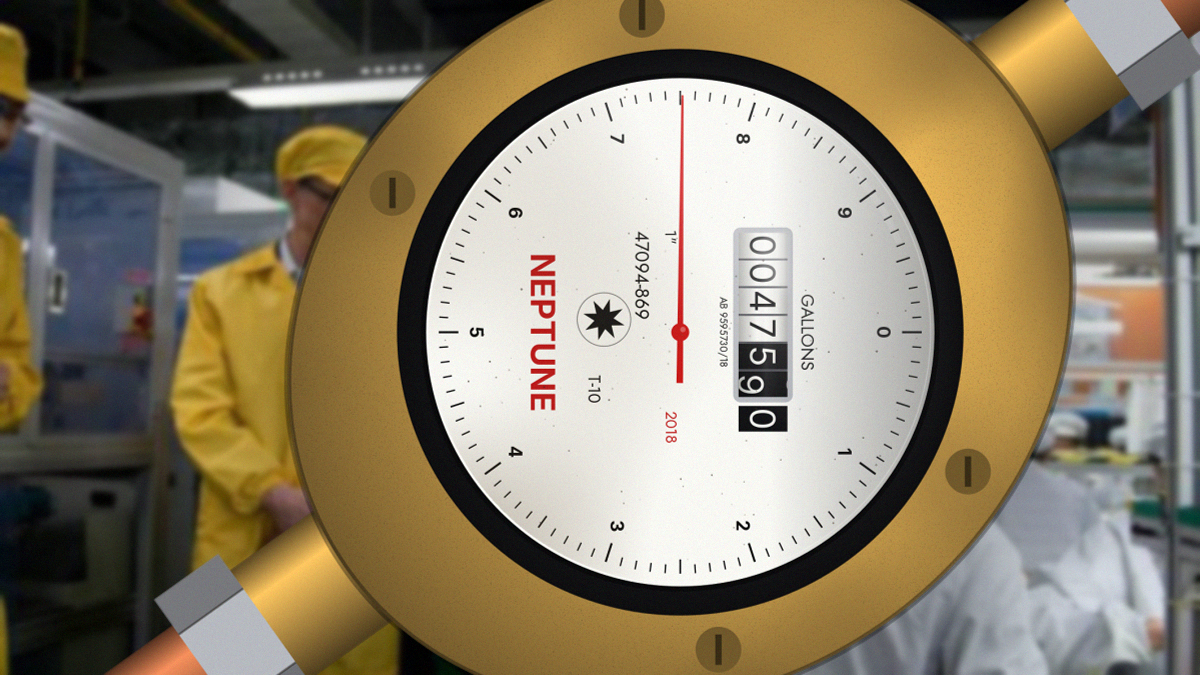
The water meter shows 47587.5gal
